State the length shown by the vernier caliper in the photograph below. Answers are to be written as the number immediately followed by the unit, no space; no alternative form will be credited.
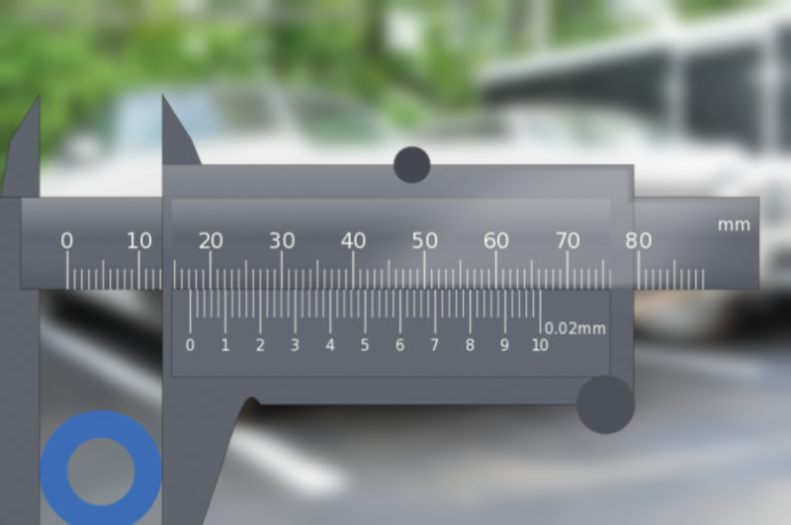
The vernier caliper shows 17.2mm
